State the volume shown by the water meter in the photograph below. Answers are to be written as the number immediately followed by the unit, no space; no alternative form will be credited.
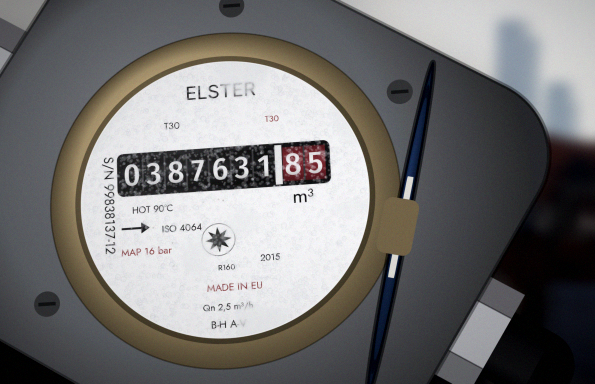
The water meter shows 387631.85m³
